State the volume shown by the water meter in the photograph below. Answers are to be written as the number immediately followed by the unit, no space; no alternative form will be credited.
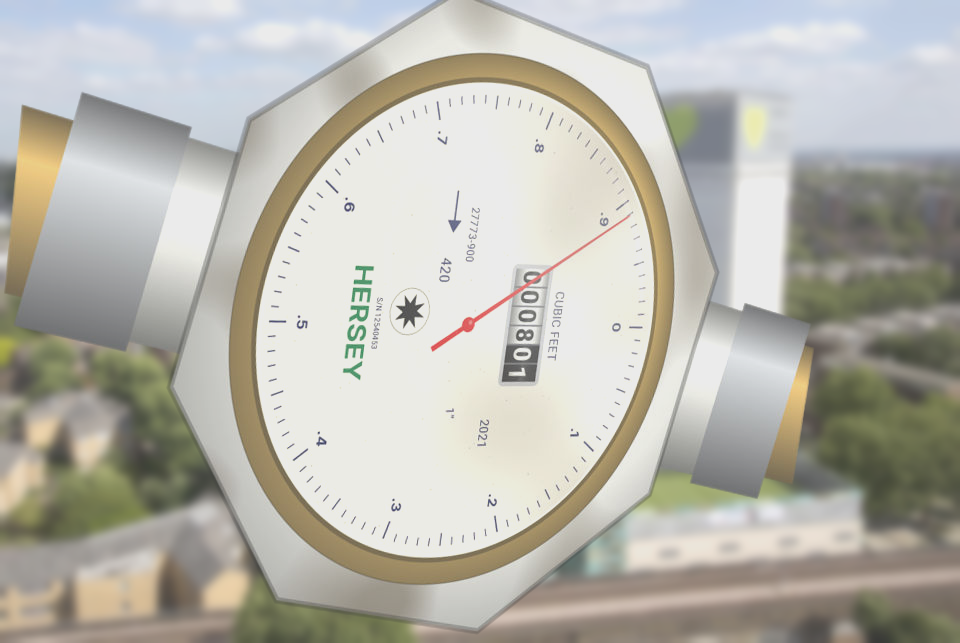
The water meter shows 800.91ft³
